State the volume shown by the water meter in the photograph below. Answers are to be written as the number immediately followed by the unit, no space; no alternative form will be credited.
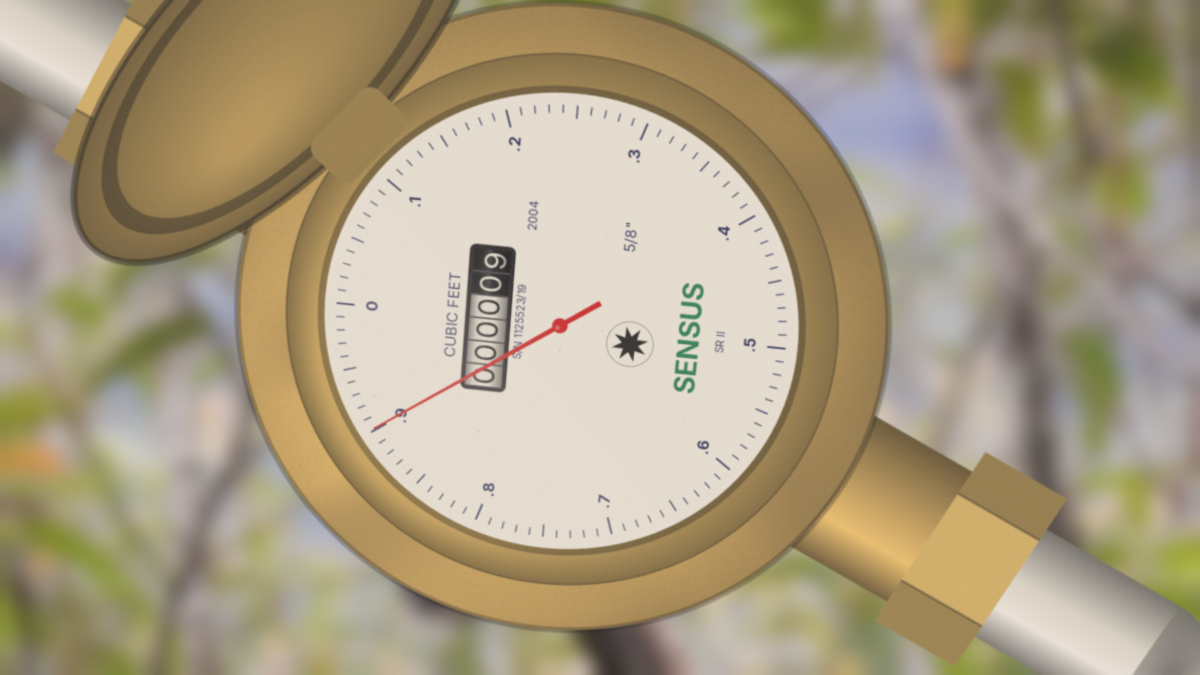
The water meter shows 8.90ft³
